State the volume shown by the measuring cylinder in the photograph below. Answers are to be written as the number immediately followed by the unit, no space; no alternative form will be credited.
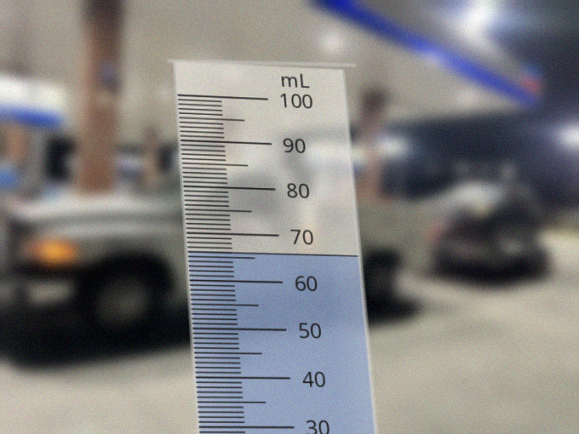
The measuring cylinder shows 66mL
